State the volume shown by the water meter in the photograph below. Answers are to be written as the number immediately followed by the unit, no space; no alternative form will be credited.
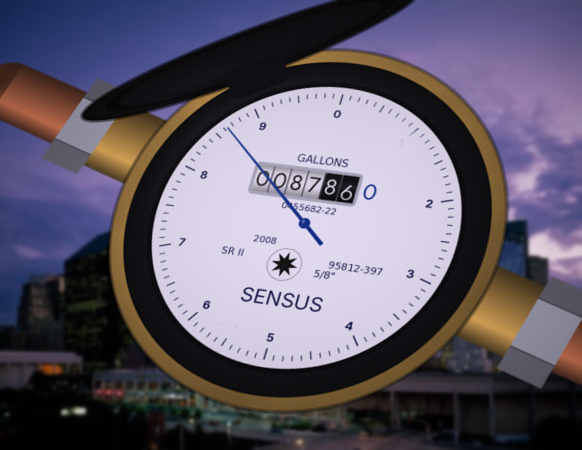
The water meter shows 87858.6gal
